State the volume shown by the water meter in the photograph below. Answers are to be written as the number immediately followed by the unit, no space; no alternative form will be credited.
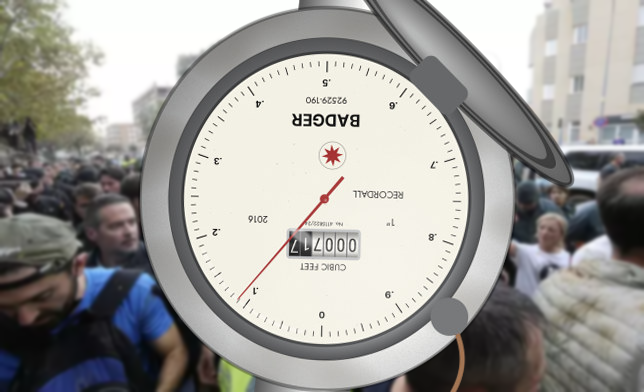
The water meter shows 717.11ft³
